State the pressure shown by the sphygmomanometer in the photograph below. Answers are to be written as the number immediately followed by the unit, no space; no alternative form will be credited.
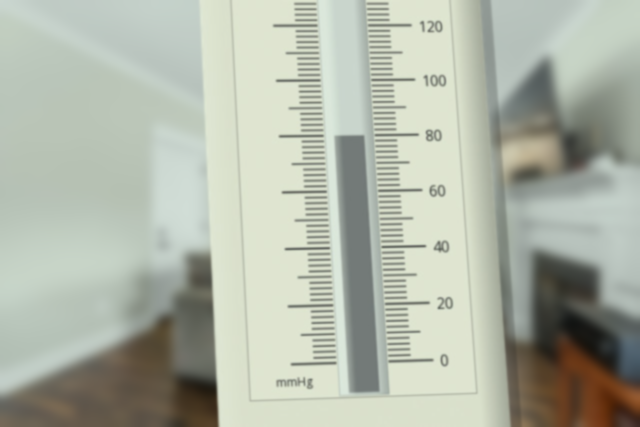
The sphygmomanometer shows 80mmHg
